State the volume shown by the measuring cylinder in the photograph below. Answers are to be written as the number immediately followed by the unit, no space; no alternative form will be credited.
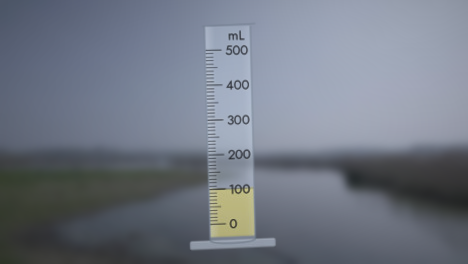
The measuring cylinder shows 100mL
